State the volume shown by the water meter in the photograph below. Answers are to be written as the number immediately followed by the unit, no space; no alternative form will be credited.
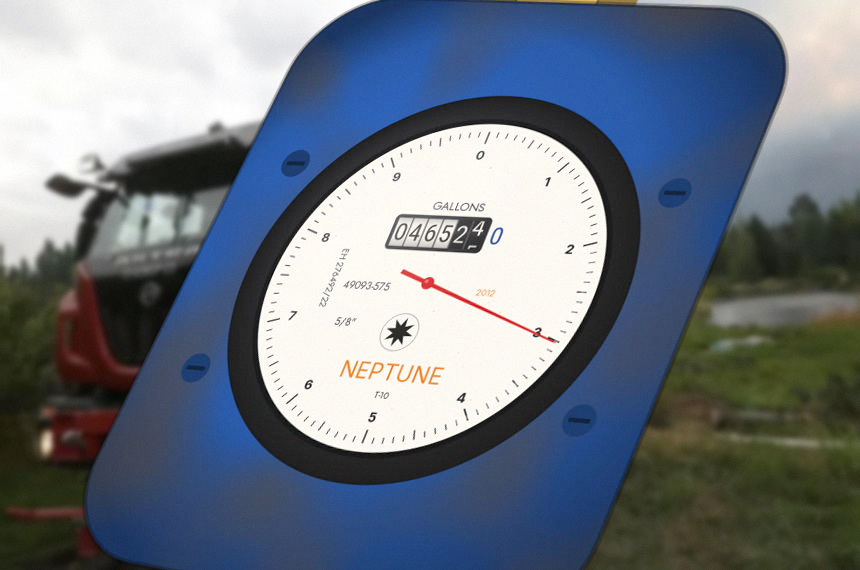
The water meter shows 465243.0gal
